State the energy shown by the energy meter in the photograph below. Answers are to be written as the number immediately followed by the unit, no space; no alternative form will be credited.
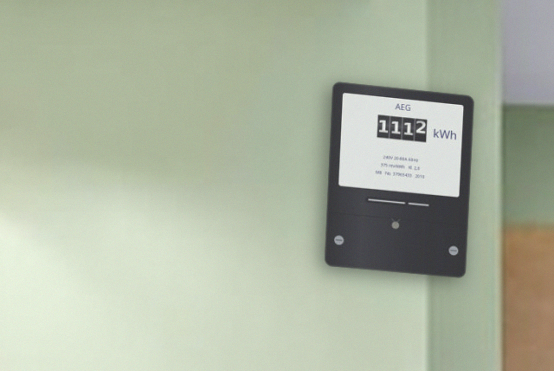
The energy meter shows 1112kWh
